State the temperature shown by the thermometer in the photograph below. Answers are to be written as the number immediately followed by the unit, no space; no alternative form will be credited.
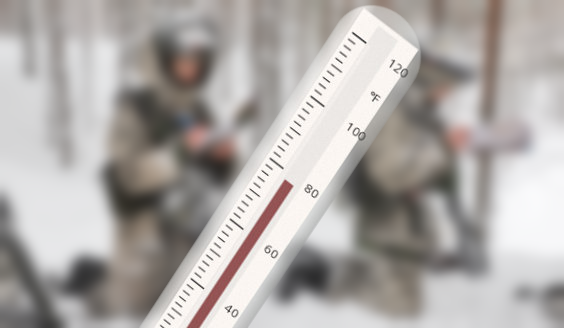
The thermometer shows 78°F
